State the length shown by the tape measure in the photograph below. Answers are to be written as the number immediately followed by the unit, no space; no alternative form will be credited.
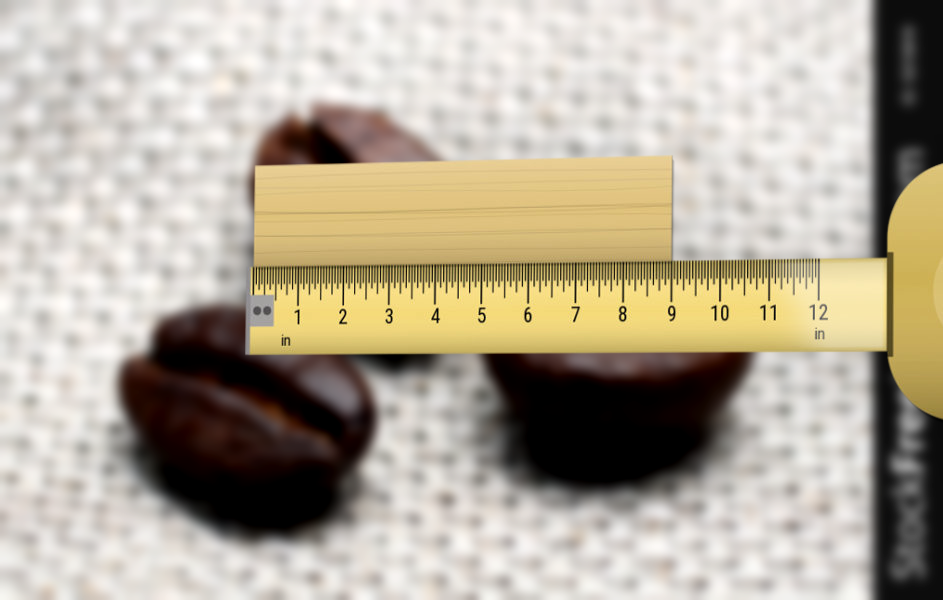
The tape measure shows 9in
